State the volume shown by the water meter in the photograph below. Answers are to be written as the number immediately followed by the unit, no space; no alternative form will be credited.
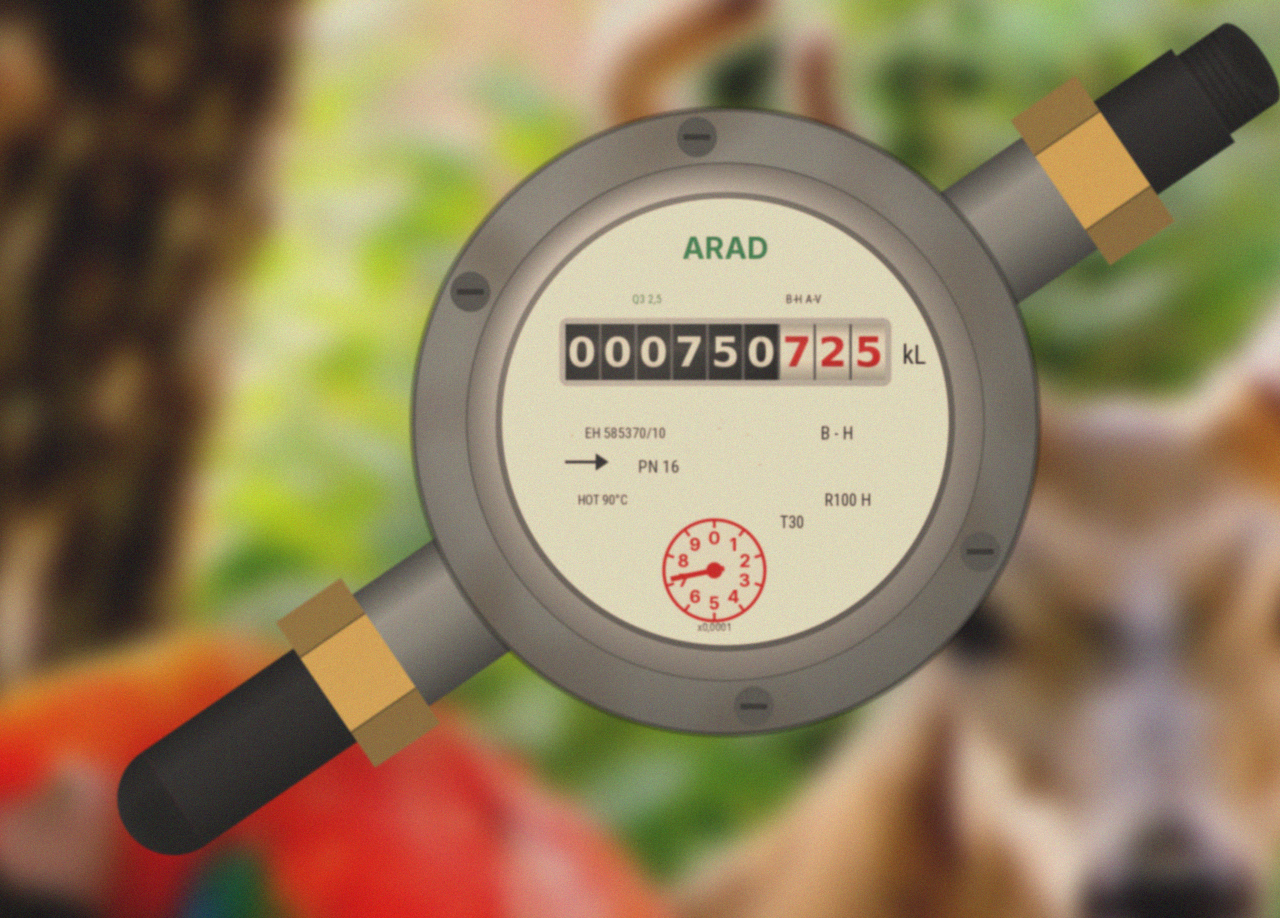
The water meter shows 750.7257kL
